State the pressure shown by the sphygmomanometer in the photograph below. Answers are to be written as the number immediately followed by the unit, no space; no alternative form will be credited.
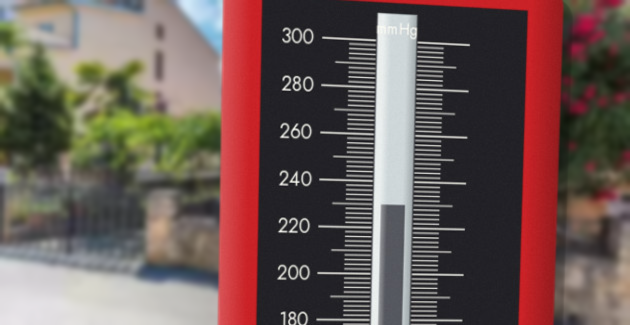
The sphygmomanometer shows 230mmHg
